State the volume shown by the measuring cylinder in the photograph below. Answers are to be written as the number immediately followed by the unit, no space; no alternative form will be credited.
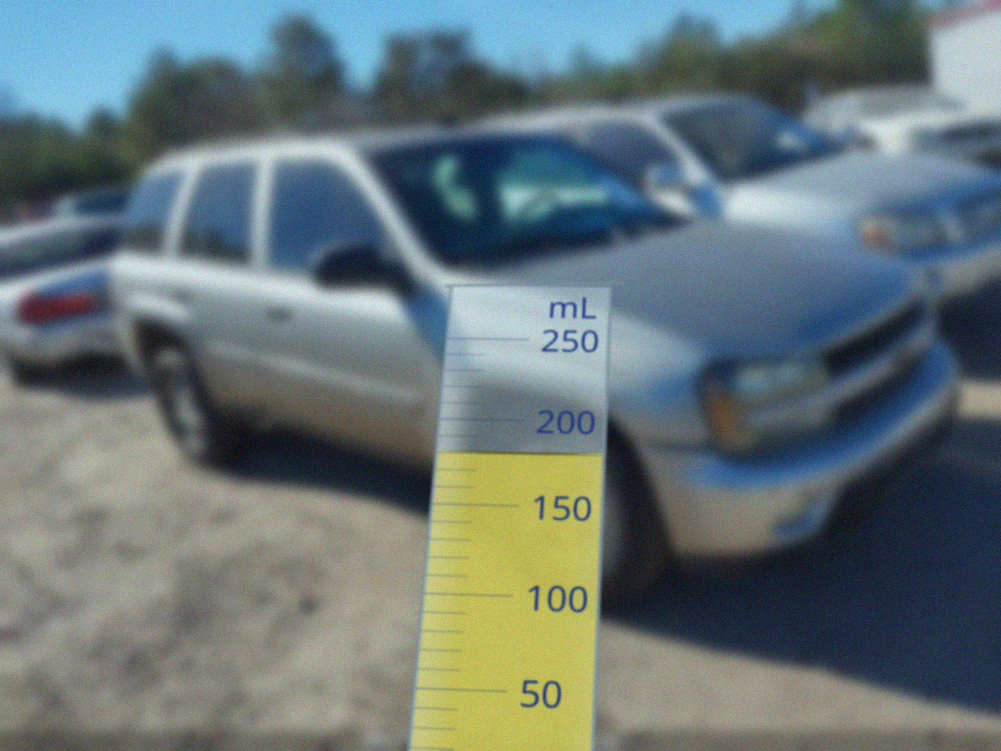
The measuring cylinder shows 180mL
